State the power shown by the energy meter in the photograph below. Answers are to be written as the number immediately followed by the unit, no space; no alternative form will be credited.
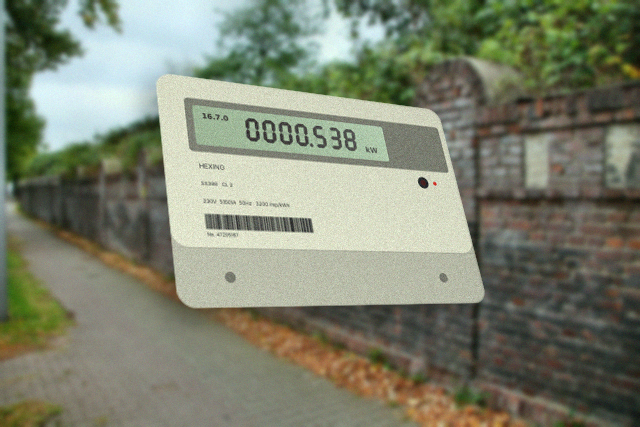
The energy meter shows 0.538kW
